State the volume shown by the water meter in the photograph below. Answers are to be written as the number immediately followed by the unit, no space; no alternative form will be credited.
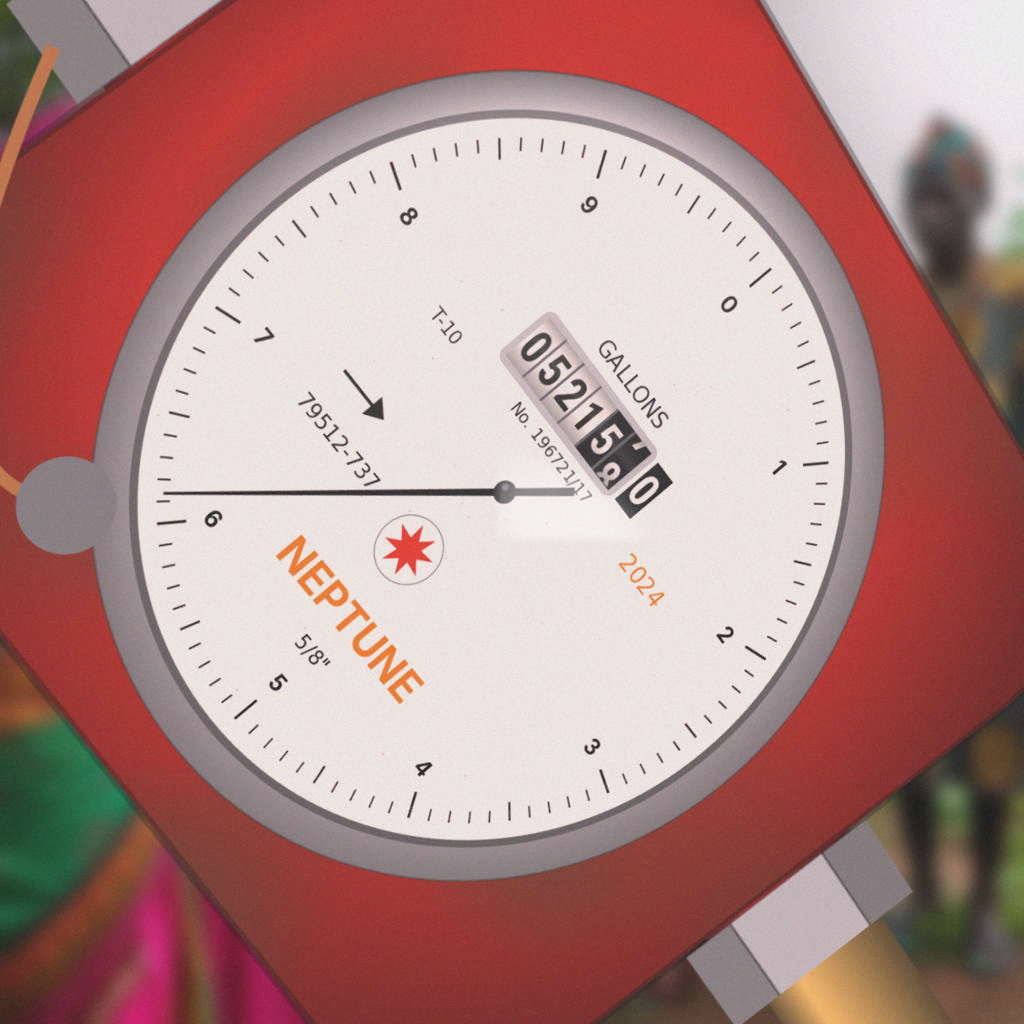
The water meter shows 521576.1gal
